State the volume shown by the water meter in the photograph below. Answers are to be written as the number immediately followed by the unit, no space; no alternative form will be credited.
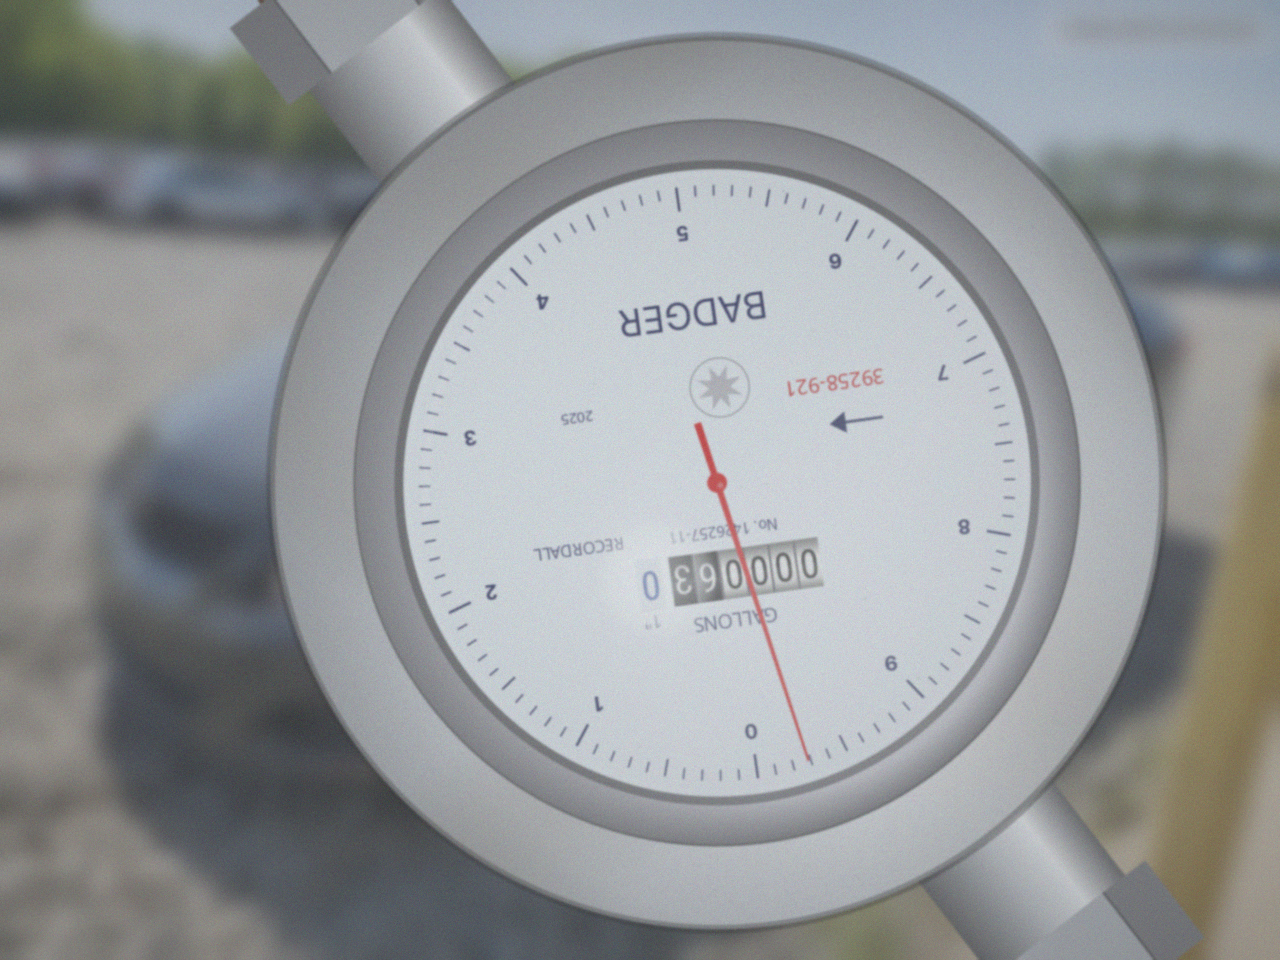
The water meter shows 629.7gal
